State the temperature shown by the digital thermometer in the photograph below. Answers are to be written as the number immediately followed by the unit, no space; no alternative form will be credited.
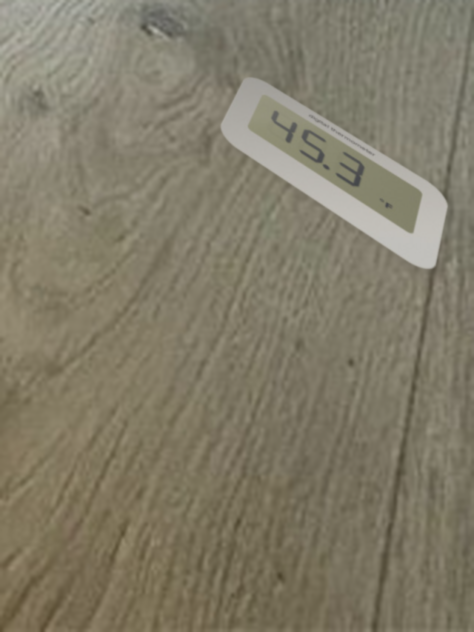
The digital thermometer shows 45.3°F
